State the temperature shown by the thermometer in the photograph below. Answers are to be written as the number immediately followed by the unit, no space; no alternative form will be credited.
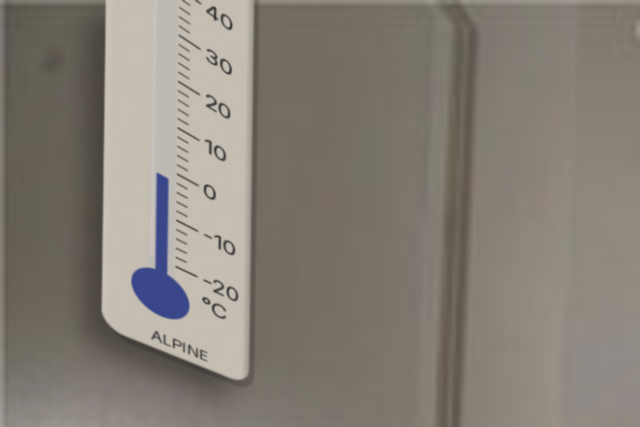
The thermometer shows -2°C
